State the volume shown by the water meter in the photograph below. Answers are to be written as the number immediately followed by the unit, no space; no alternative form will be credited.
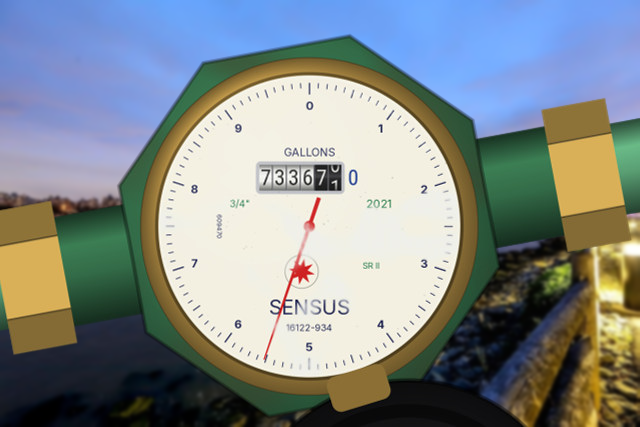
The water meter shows 7336705.5gal
